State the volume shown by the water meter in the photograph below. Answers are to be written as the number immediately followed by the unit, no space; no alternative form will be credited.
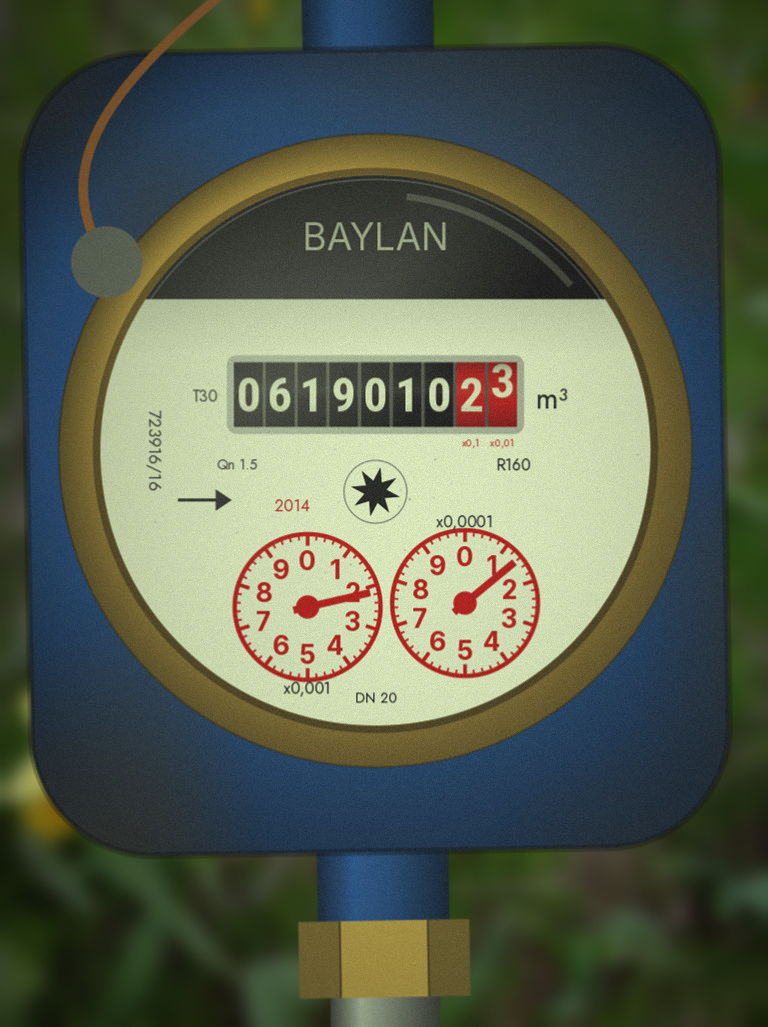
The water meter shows 619010.2321m³
